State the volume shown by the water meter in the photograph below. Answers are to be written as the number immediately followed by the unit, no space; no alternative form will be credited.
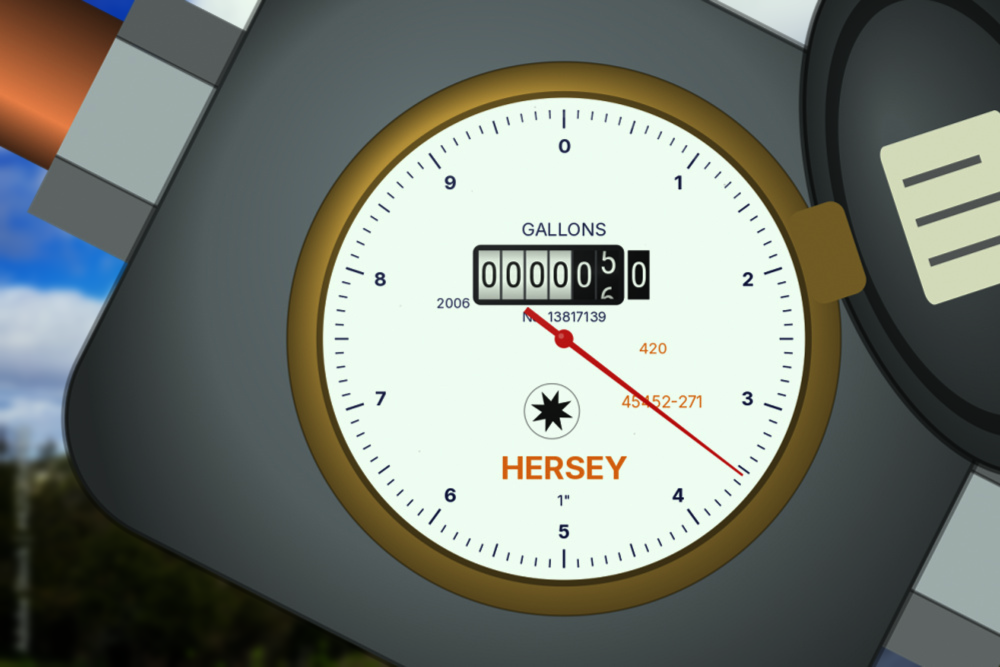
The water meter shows 53.5gal
